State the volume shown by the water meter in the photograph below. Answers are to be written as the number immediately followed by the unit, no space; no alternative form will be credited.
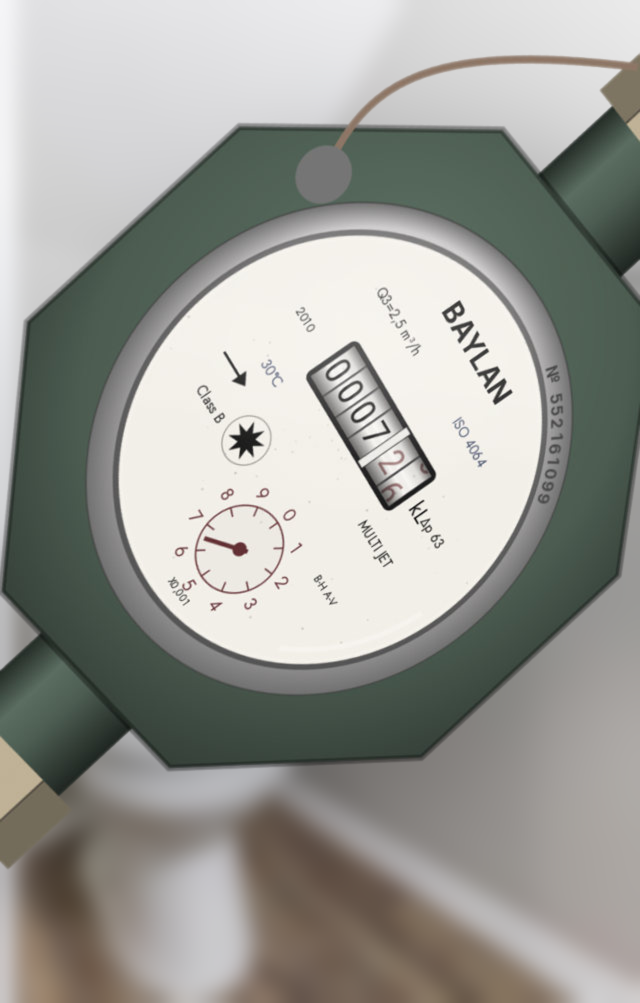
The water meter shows 7.256kL
